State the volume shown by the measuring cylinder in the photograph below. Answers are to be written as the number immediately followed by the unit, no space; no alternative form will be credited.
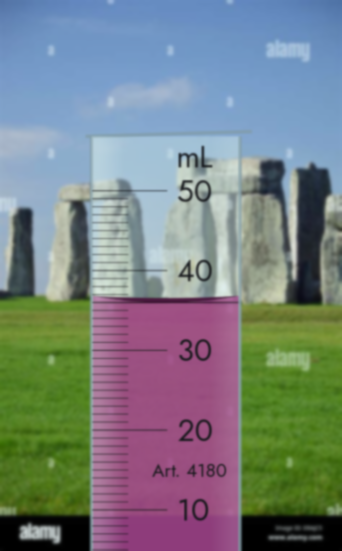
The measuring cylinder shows 36mL
